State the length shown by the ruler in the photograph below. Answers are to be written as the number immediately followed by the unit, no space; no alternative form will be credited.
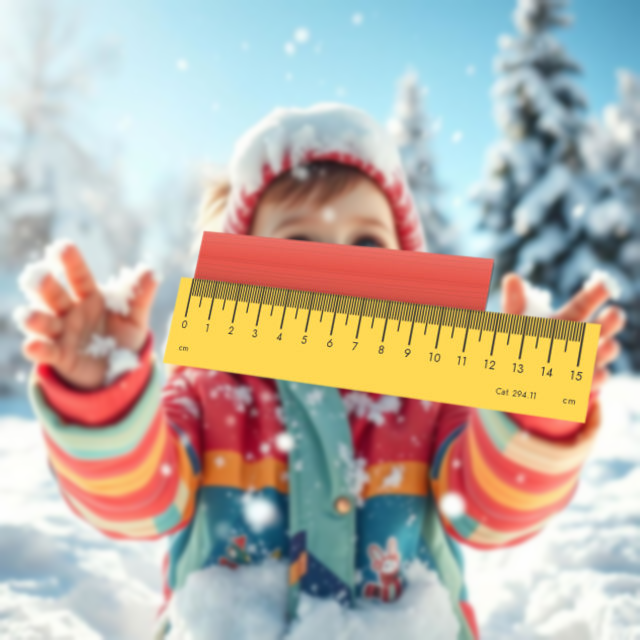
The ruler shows 11.5cm
